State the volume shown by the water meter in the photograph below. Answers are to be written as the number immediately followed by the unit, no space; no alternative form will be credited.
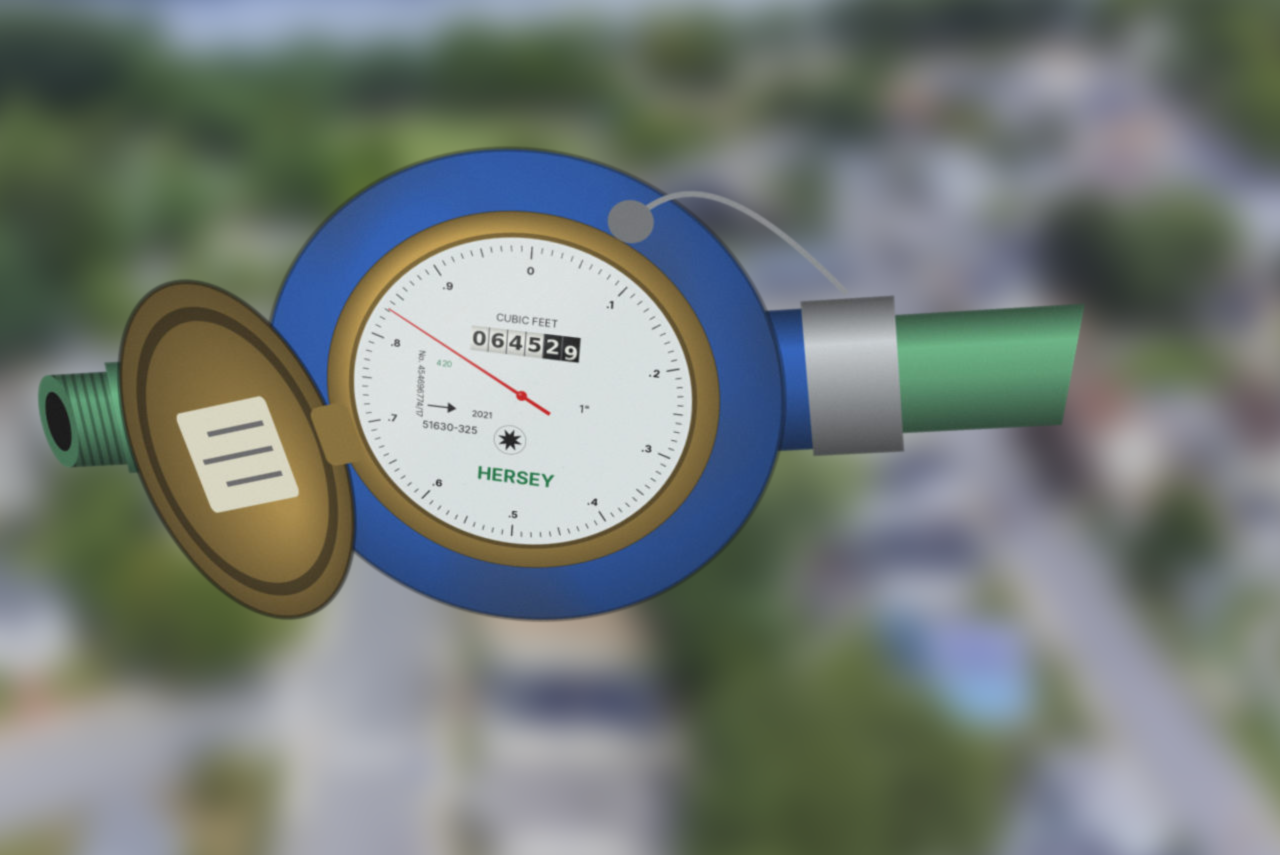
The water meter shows 64528.83ft³
